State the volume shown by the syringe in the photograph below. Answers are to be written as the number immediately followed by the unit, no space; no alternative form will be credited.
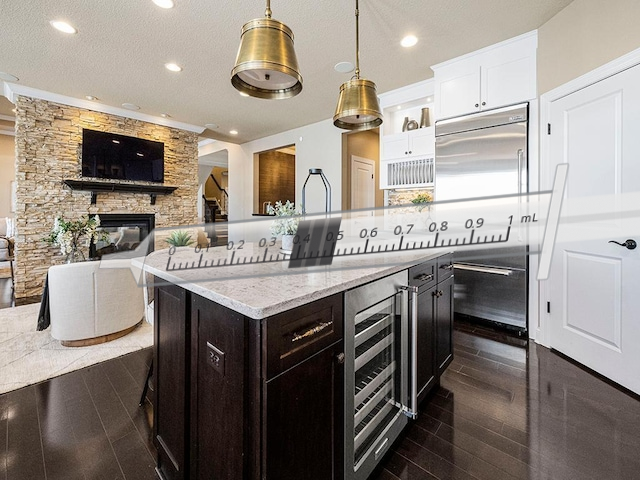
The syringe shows 0.38mL
